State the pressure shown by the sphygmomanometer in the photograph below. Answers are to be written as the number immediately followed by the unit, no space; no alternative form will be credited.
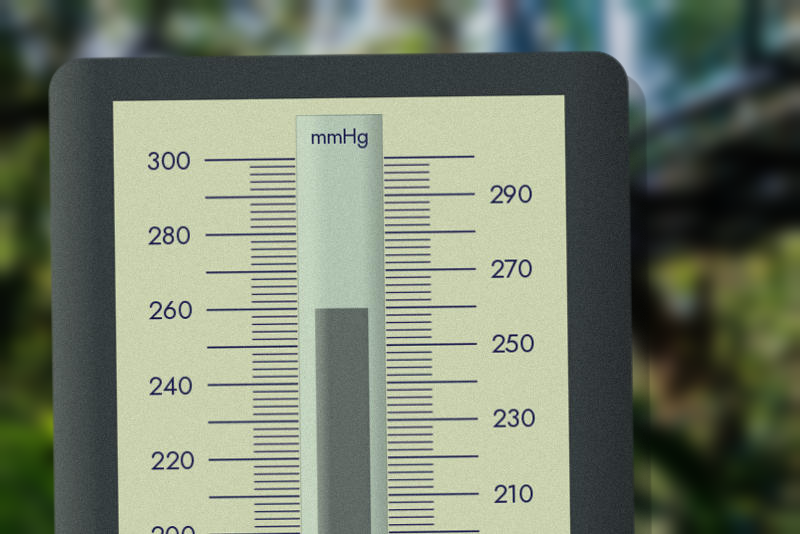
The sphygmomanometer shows 260mmHg
